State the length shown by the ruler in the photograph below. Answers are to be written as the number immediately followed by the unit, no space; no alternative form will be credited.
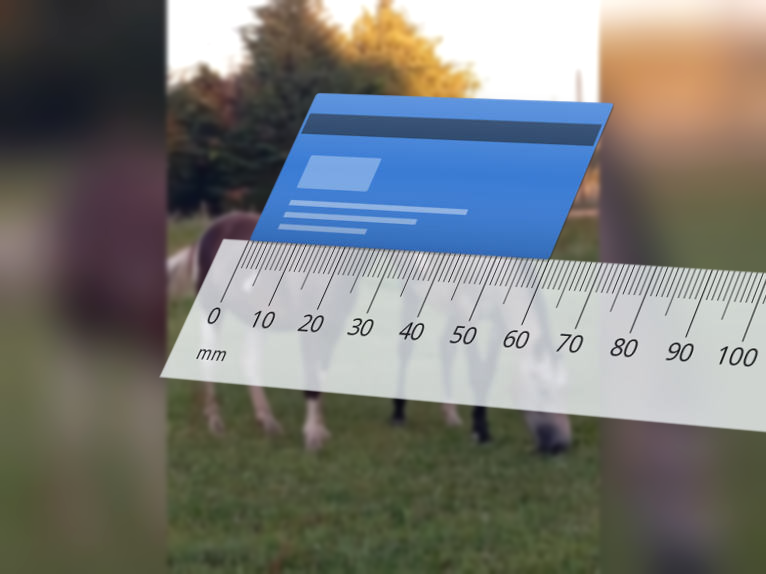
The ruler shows 60mm
